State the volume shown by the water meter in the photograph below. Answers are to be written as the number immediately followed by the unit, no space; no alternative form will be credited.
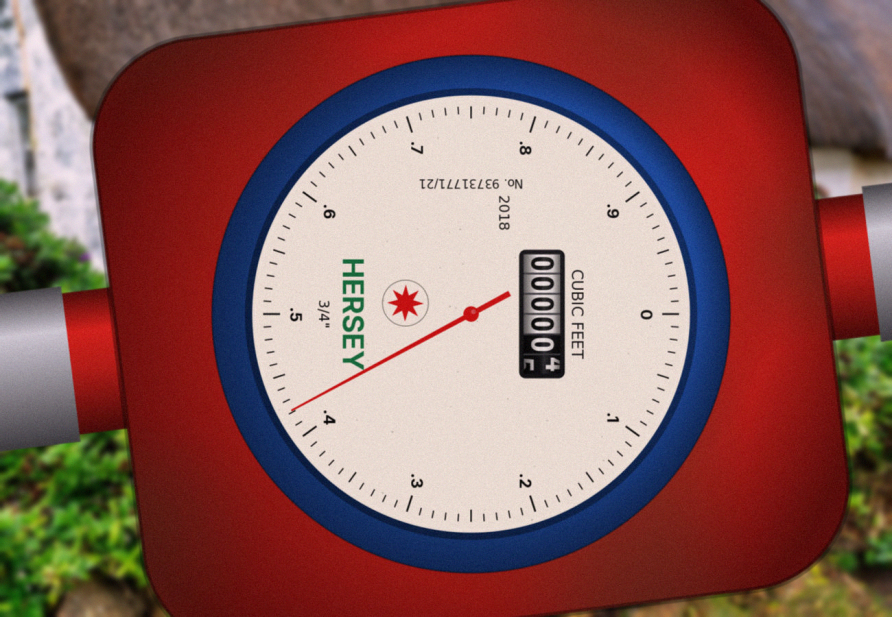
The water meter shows 4.42ft³
